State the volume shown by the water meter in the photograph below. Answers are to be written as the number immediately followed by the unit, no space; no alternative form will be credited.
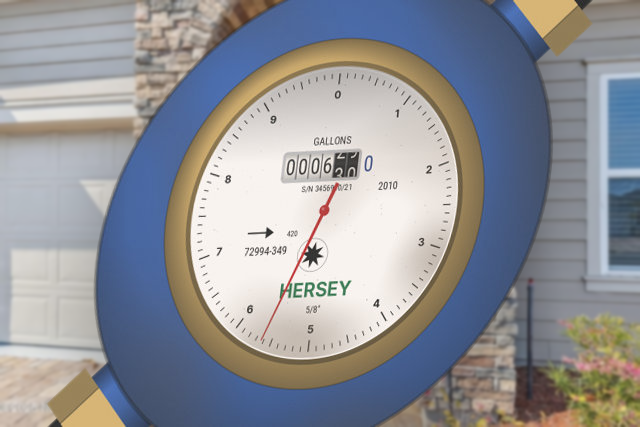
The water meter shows 6295.6gal
